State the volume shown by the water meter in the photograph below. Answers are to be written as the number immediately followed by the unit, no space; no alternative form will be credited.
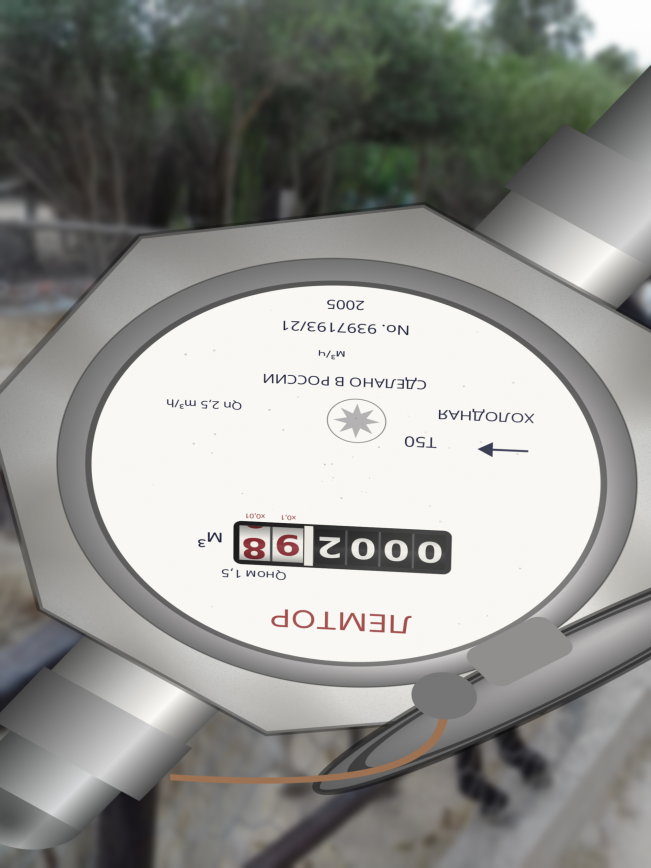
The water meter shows 2.98m³
